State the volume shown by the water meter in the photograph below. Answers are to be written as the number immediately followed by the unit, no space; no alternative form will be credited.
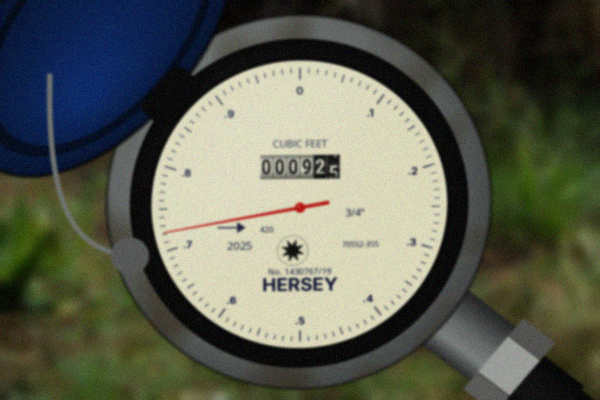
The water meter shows 924.72ft³
